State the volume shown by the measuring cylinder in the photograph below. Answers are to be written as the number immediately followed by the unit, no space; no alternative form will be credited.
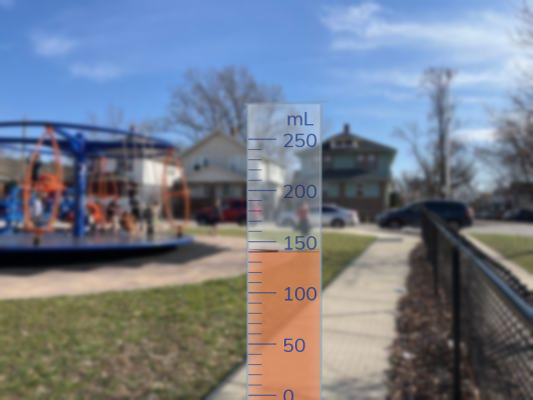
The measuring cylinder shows 140mL
